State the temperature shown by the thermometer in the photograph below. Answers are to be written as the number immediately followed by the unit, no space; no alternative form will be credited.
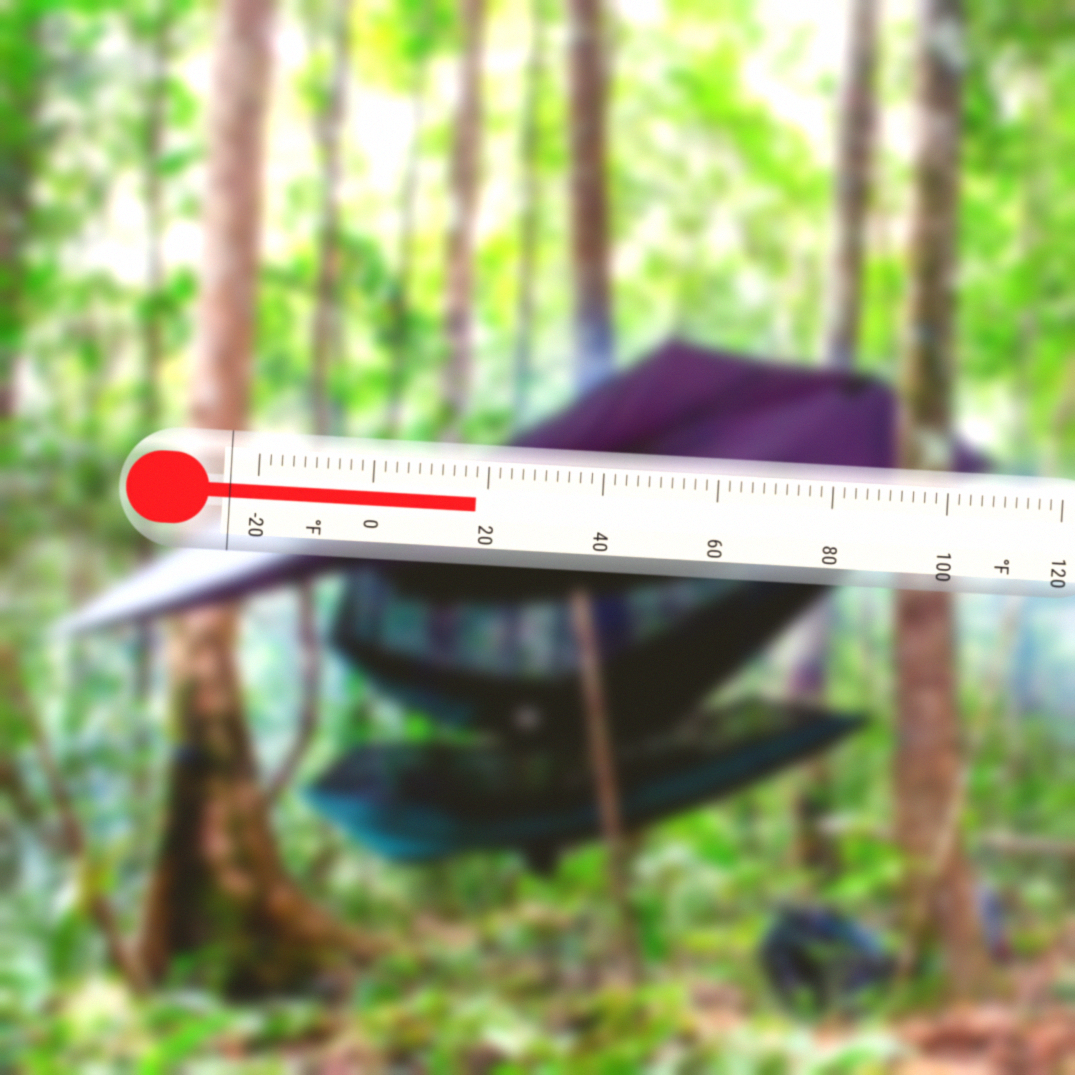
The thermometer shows 18°F
